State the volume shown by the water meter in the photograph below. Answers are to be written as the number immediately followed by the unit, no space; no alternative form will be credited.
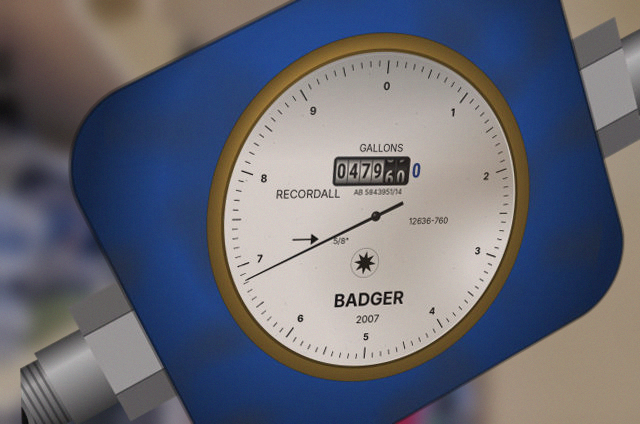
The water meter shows 479596.8gal
